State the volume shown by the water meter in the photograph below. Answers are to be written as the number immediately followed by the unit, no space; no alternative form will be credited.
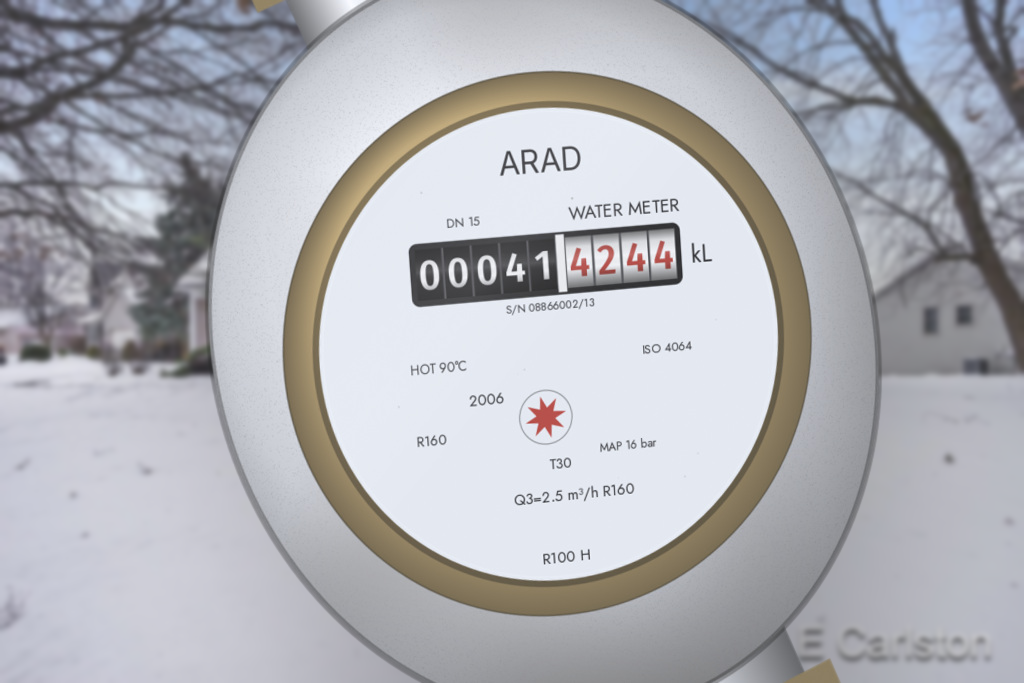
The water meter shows 41.4244kL
